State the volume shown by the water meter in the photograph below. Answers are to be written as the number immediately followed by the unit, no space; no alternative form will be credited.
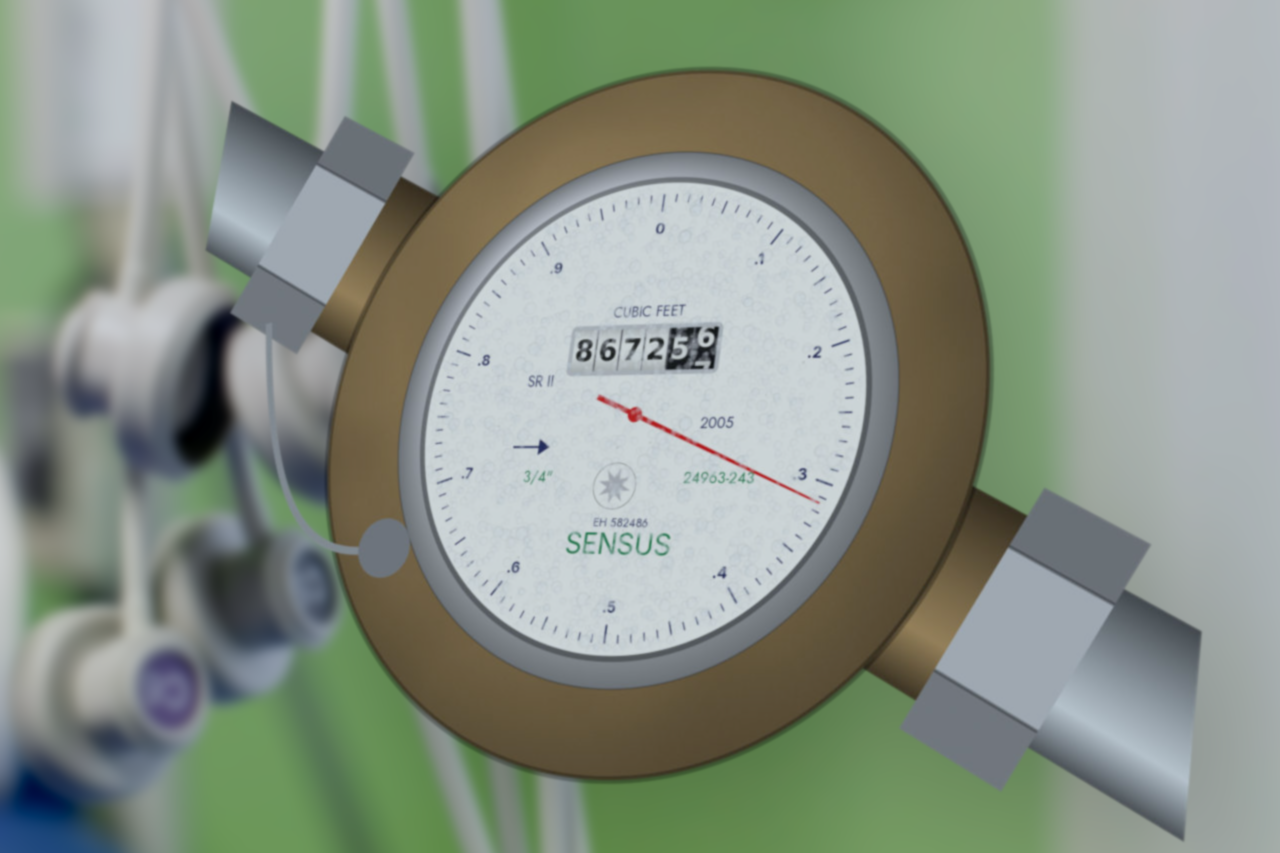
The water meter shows 867256.31ft³
